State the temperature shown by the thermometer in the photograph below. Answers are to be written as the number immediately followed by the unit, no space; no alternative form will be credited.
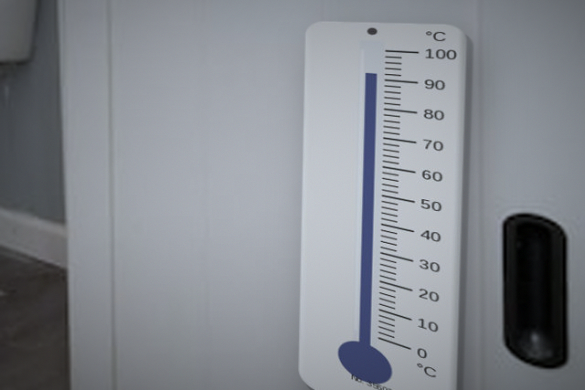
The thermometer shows 92°C
